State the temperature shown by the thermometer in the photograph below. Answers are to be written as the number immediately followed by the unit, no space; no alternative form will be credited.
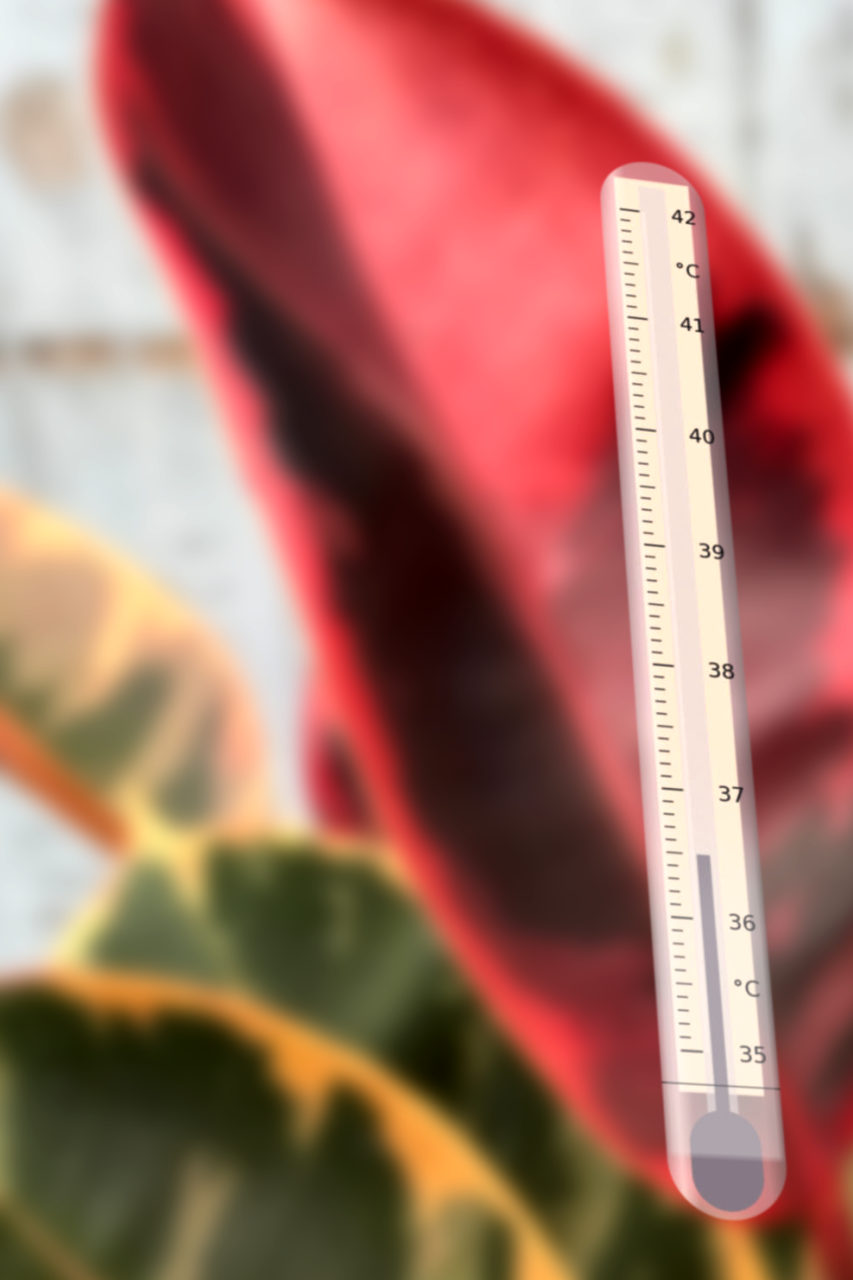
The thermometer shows 36.5°C
